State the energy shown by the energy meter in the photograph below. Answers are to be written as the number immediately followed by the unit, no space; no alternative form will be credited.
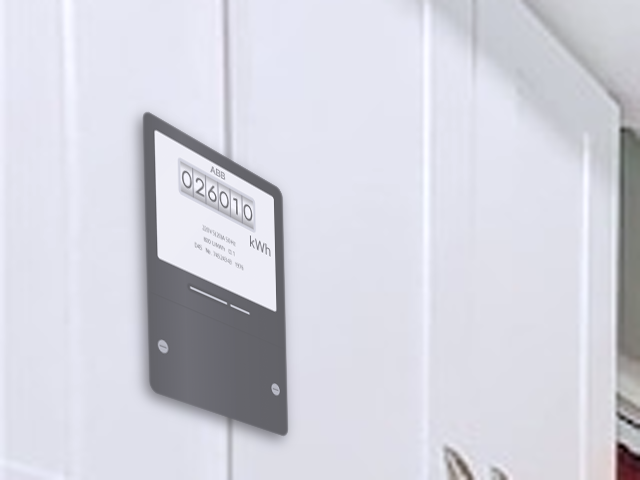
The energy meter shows 26010kWh
